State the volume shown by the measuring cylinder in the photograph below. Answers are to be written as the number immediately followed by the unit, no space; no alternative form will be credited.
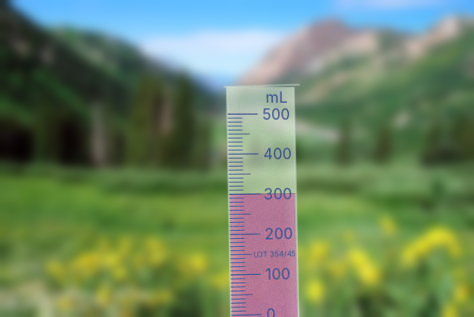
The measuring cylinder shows 300mL
